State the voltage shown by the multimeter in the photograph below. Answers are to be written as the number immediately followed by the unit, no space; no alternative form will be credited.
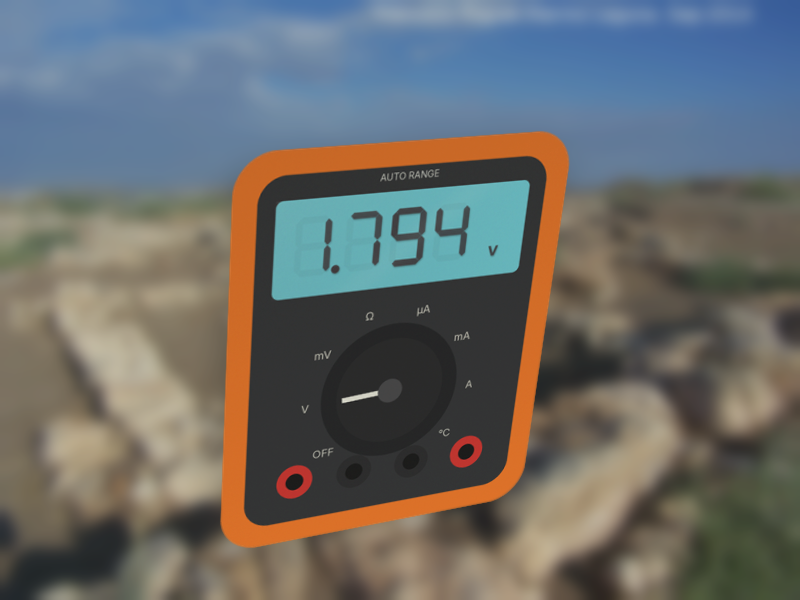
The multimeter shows 1.794V
